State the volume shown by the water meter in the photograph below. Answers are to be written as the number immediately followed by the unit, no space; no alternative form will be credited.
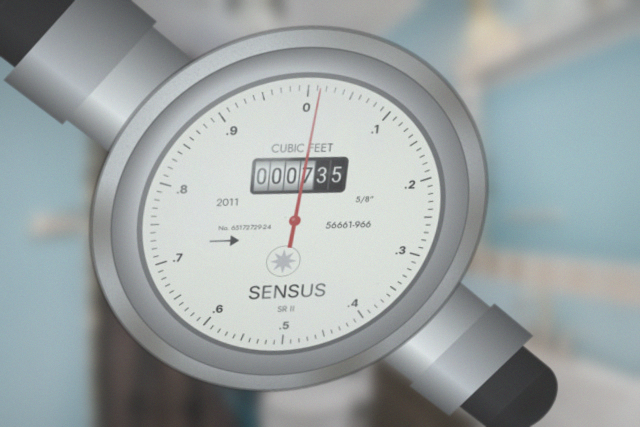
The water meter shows 735.01ft³
